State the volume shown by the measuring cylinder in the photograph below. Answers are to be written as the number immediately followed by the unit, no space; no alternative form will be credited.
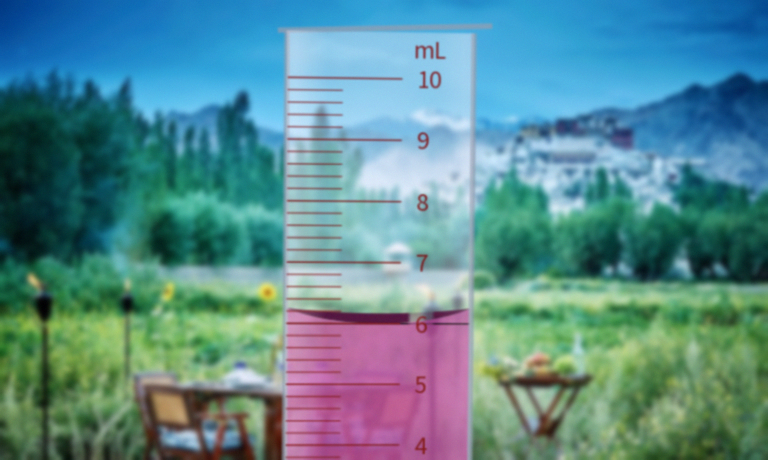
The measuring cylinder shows 6mL
